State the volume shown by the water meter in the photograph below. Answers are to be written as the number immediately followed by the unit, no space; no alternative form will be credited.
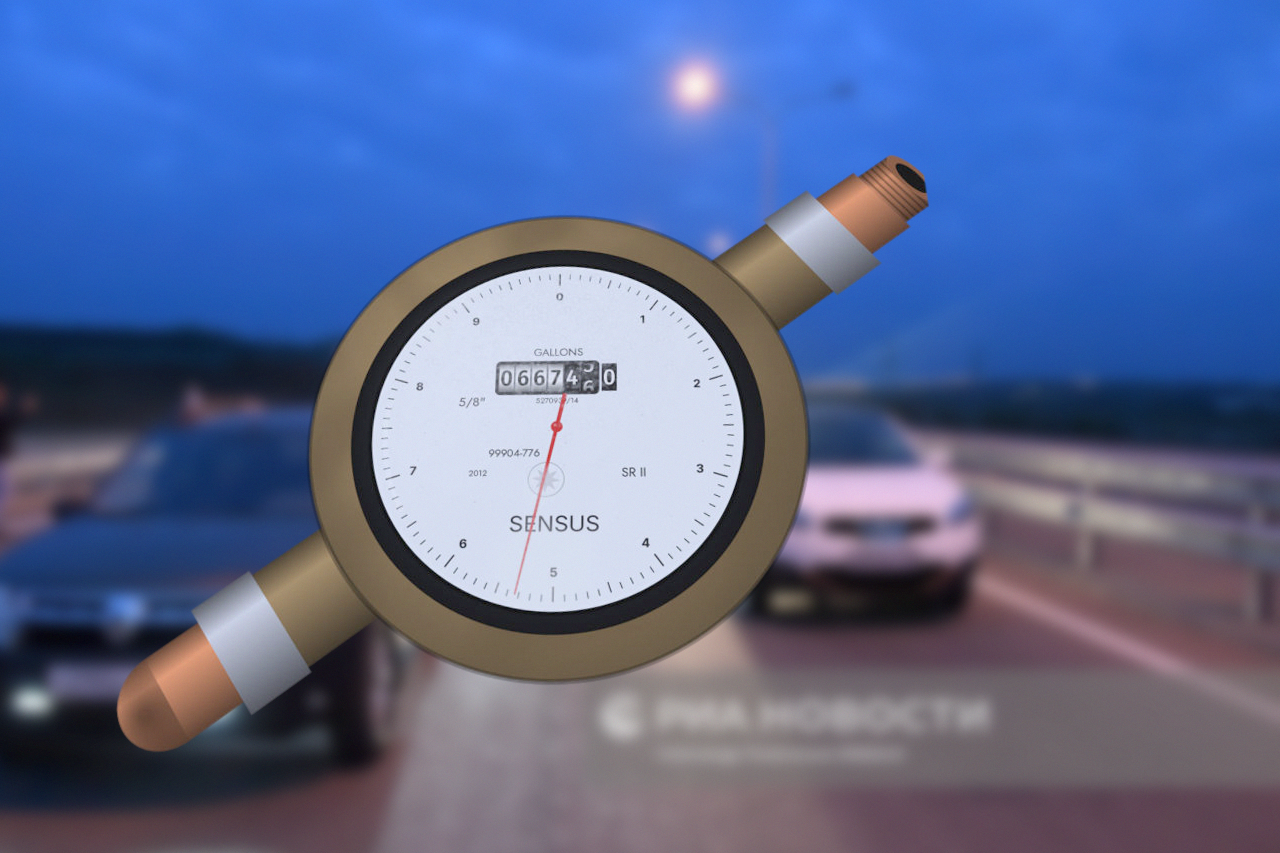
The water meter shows 667455.3gal
